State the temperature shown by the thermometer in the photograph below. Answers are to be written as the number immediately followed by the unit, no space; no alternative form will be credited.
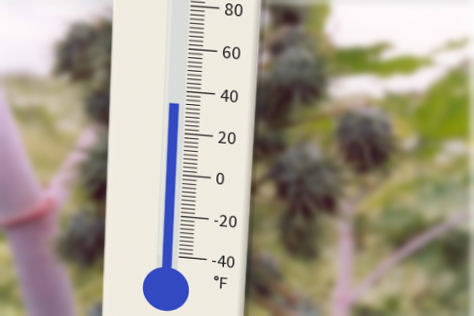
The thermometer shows 34°F
